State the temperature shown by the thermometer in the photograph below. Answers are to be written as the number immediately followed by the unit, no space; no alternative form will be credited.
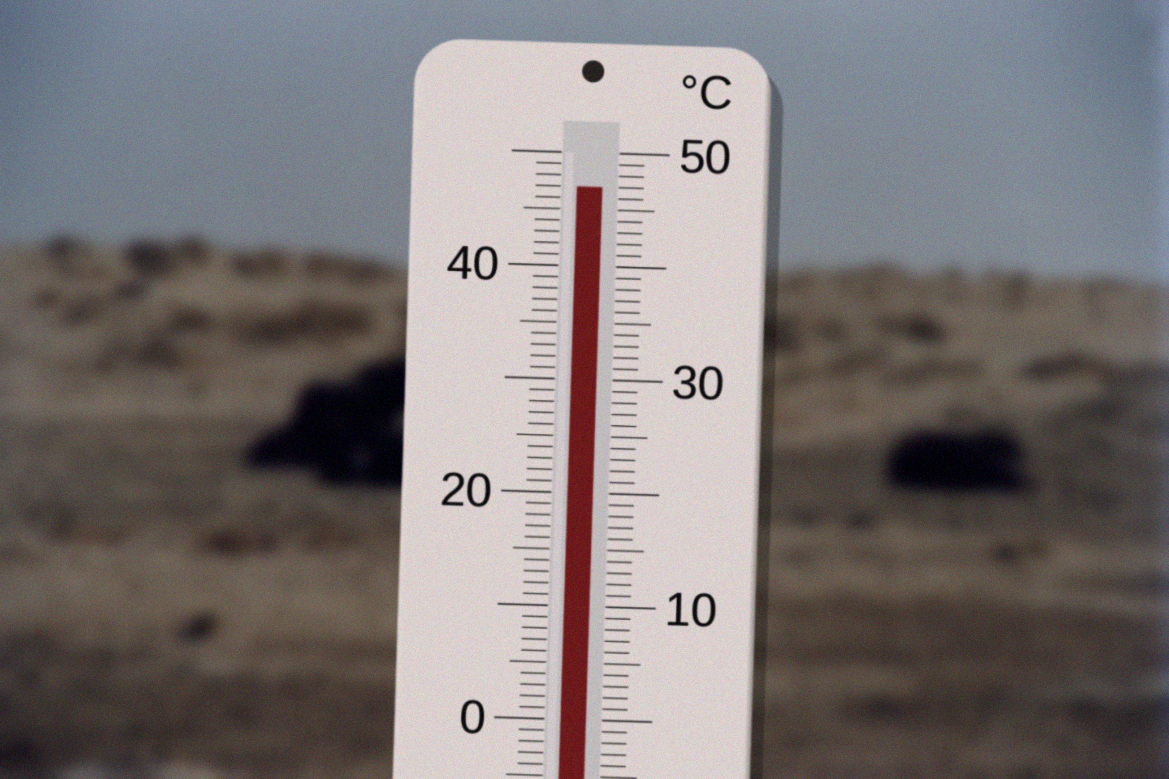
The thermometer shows 47°C
